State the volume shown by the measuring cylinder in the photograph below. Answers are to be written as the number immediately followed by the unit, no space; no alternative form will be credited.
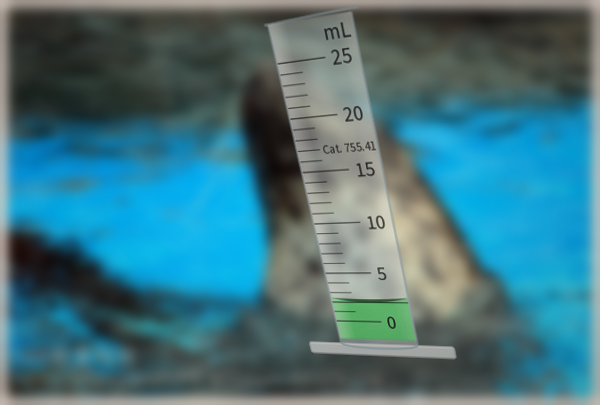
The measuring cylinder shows 2mL
